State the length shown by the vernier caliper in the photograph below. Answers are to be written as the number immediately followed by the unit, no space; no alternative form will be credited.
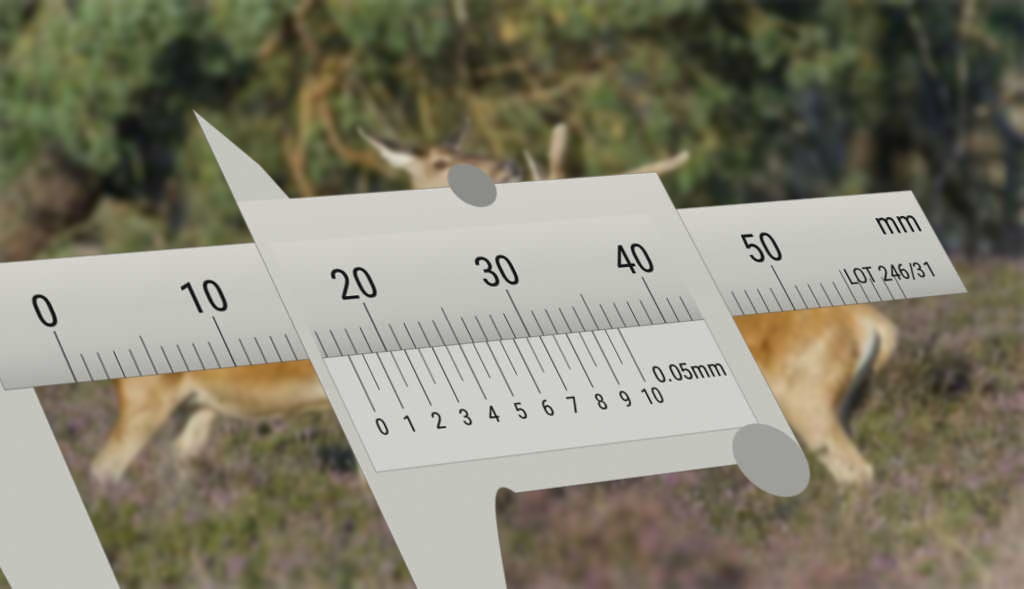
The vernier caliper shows 17.4mm
